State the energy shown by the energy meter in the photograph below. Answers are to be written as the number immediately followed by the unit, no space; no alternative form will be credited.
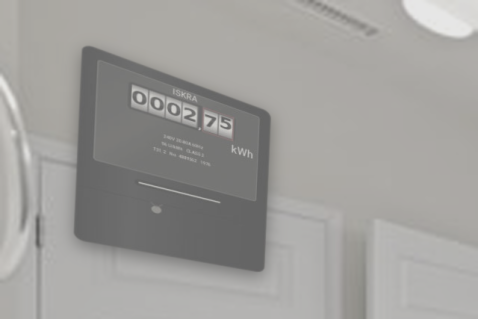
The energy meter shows 2.75kWh
